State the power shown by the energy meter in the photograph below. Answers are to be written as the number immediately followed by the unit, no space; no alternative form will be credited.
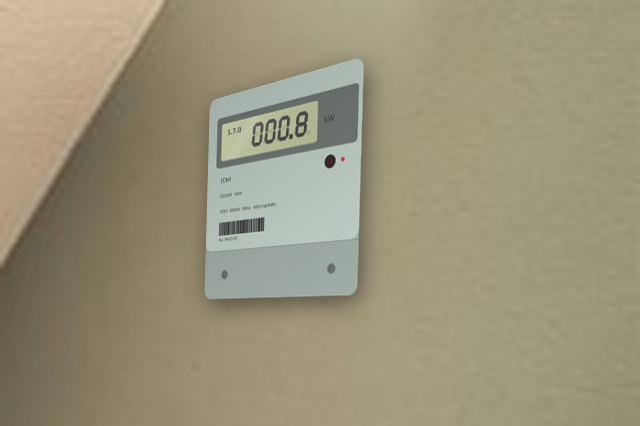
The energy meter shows 0.8kW
